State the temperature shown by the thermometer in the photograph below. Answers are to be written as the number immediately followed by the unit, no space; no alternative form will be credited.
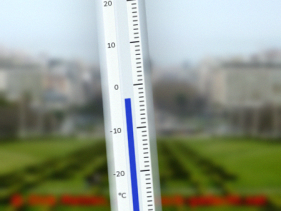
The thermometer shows -3°C
